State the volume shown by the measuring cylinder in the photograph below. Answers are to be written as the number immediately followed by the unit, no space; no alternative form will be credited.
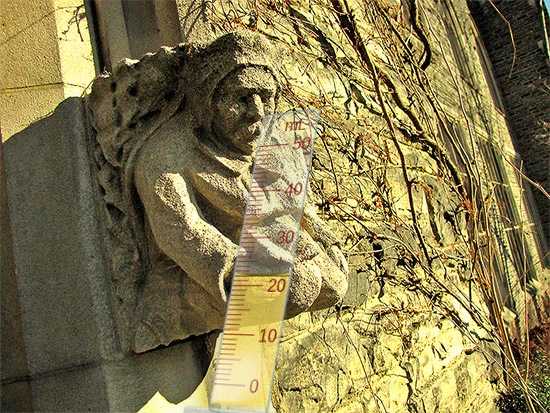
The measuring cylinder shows 22mL
